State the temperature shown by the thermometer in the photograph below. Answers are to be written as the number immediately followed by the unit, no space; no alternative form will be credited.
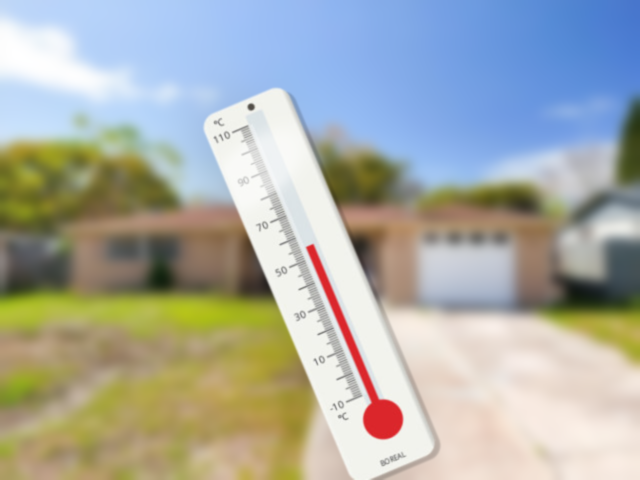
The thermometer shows 55°C
